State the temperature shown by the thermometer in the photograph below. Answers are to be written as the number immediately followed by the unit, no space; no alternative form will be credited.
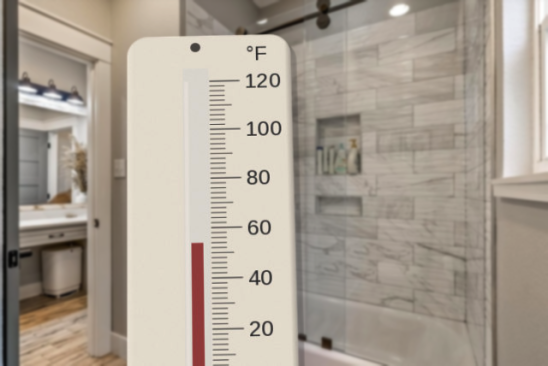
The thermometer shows 54°F
